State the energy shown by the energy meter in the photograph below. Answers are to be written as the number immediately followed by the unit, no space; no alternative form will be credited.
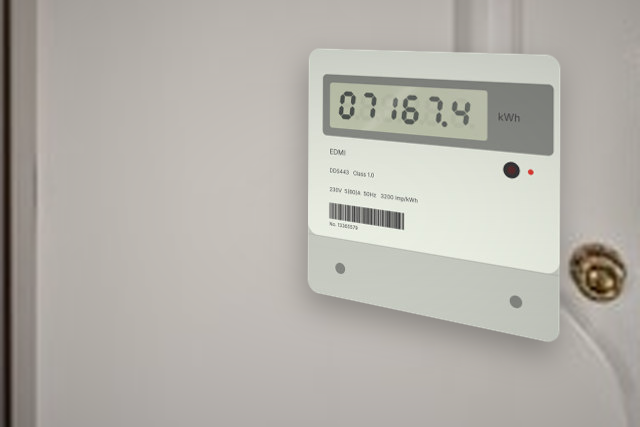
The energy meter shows 7167.4kWh
